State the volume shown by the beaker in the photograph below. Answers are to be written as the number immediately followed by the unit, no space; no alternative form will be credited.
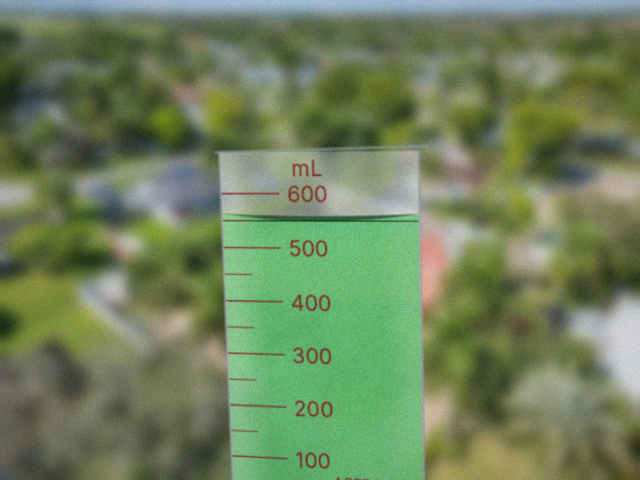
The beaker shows 550mL
